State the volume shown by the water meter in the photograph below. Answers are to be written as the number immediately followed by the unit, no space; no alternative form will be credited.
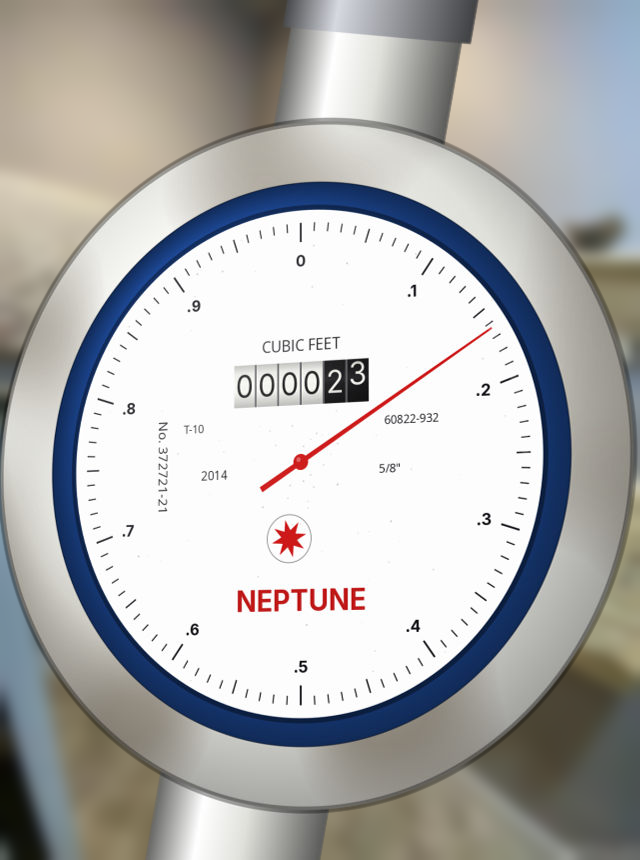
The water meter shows 23.16ft³
